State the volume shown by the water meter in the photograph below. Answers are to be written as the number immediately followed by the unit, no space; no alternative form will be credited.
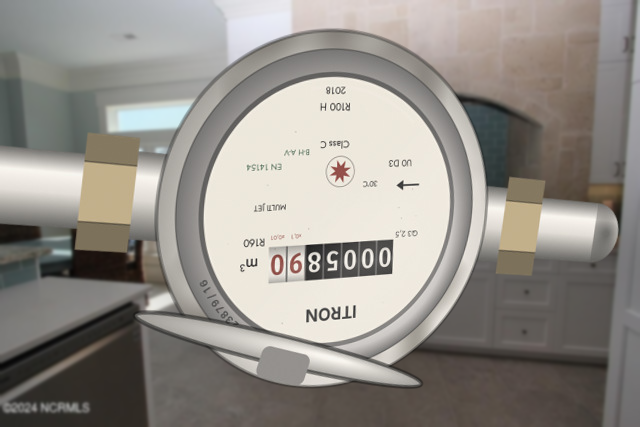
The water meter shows 58.90m³
